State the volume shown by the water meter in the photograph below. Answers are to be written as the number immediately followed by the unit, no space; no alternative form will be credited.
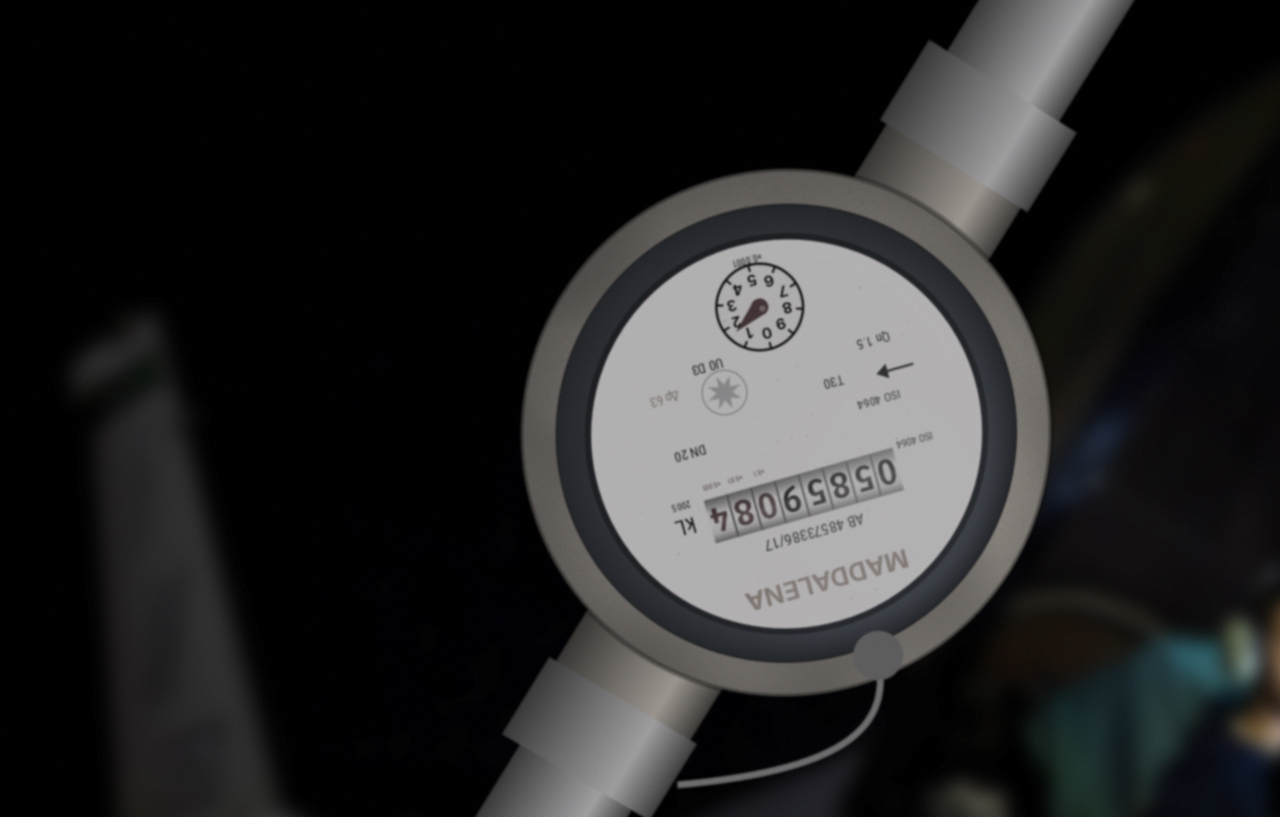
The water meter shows 5859.0841kL
